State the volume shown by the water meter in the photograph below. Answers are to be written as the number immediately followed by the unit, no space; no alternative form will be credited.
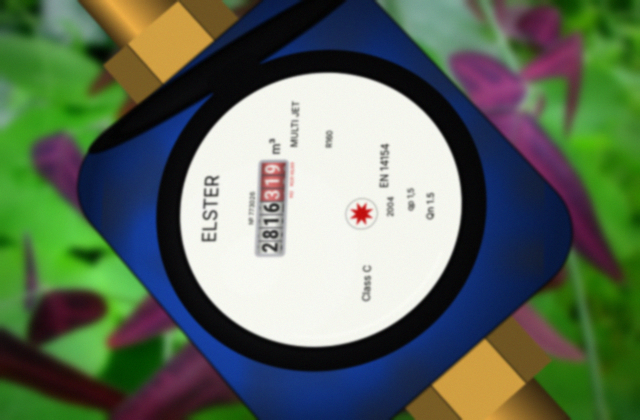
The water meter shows 2816.319m³
